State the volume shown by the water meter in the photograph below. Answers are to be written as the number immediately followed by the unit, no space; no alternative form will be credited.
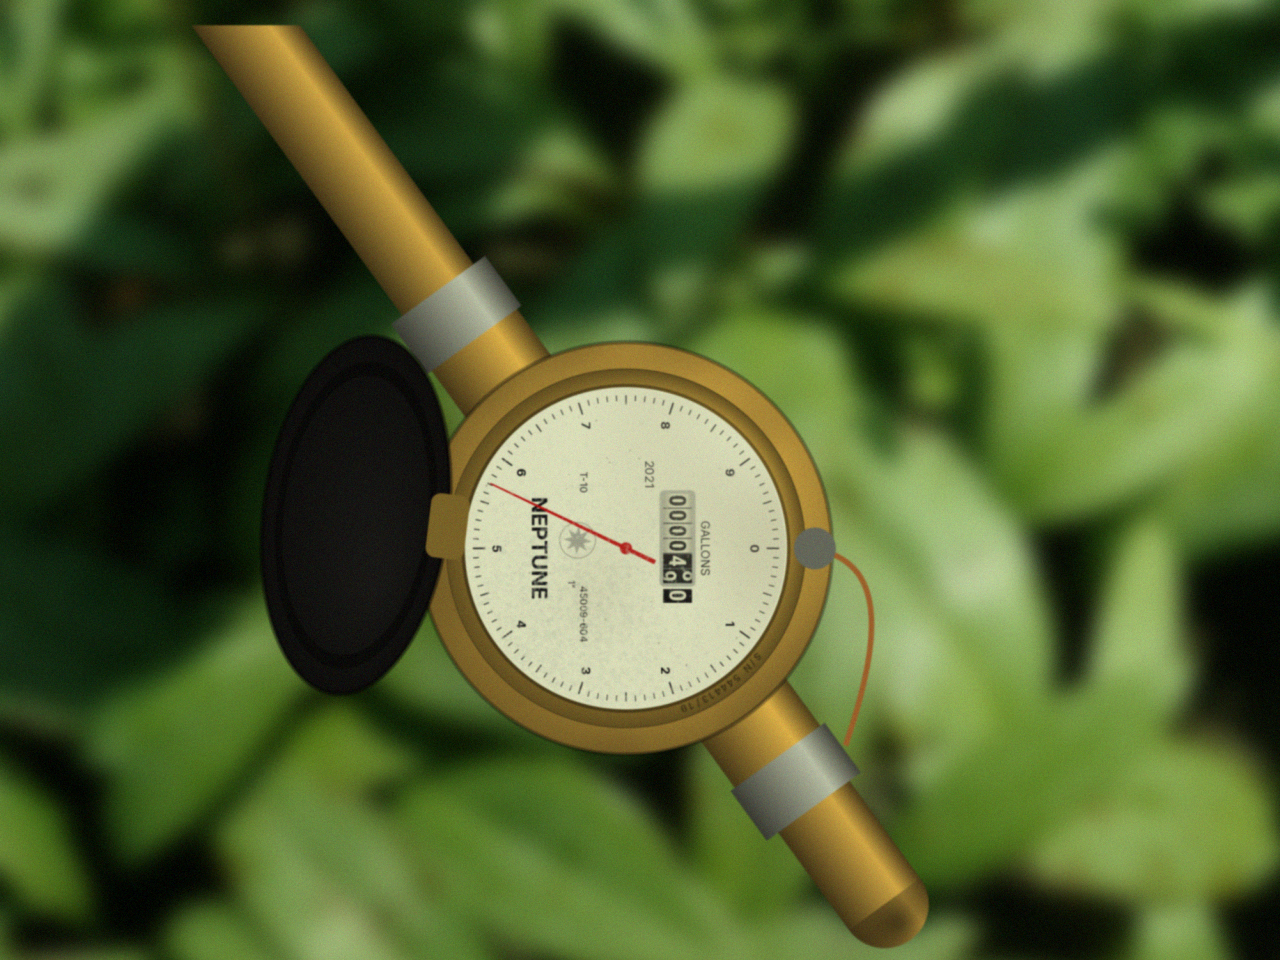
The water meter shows 485.7gal
